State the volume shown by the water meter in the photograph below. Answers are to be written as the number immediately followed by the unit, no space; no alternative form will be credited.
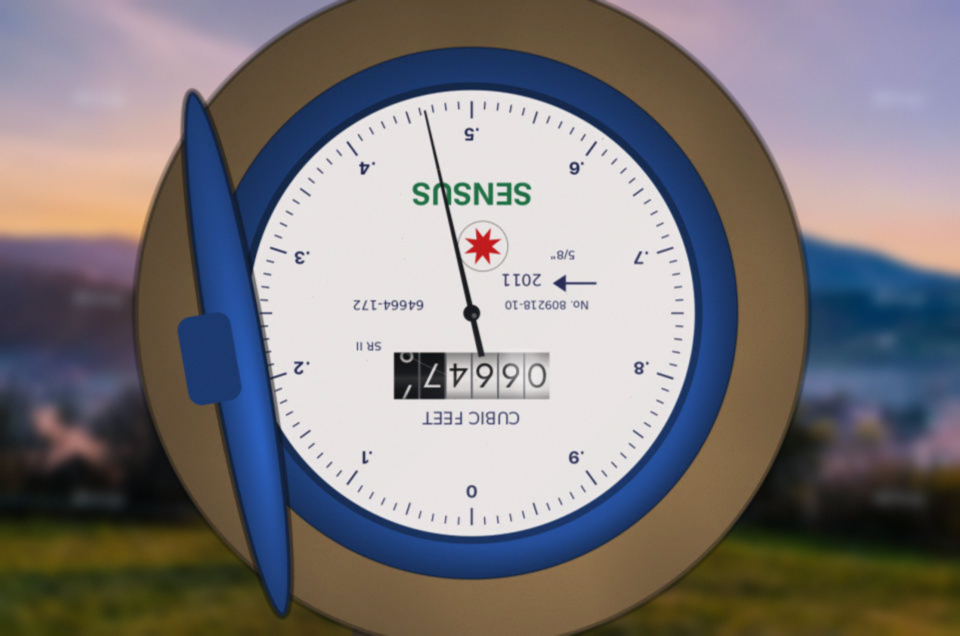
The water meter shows 66477.46ft³
